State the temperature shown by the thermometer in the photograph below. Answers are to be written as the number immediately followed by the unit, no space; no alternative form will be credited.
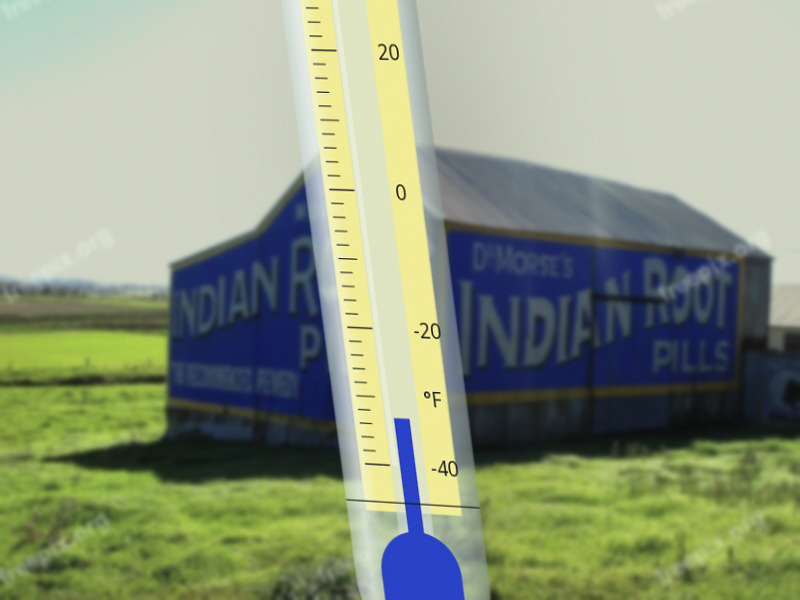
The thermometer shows -33°F
